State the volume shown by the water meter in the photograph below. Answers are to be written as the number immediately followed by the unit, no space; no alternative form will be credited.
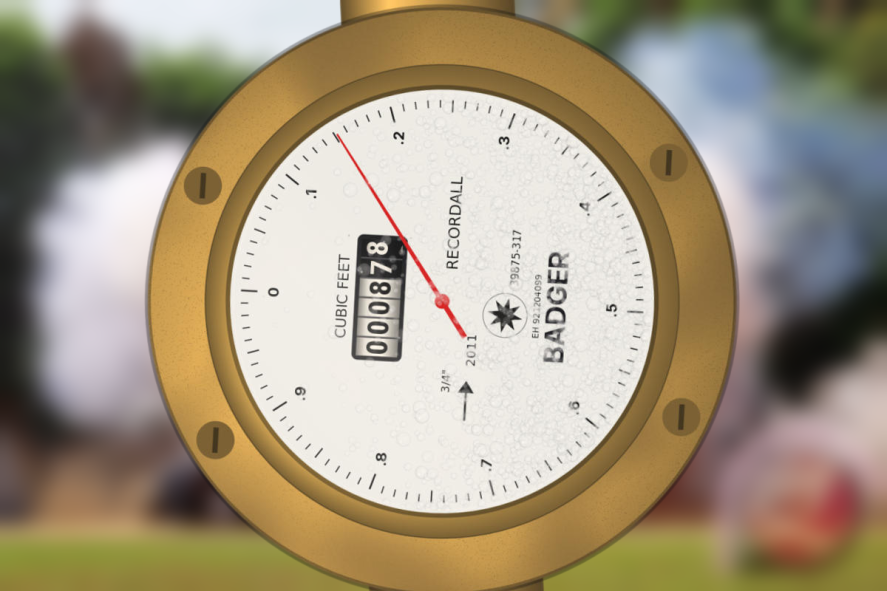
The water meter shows 878.15ft³
